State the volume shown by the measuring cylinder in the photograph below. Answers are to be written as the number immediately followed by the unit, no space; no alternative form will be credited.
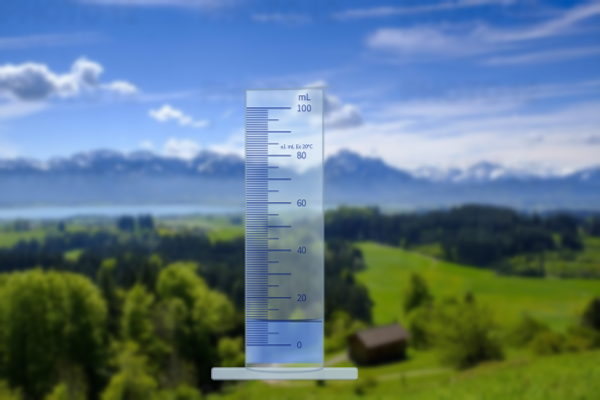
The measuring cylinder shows 10mL
